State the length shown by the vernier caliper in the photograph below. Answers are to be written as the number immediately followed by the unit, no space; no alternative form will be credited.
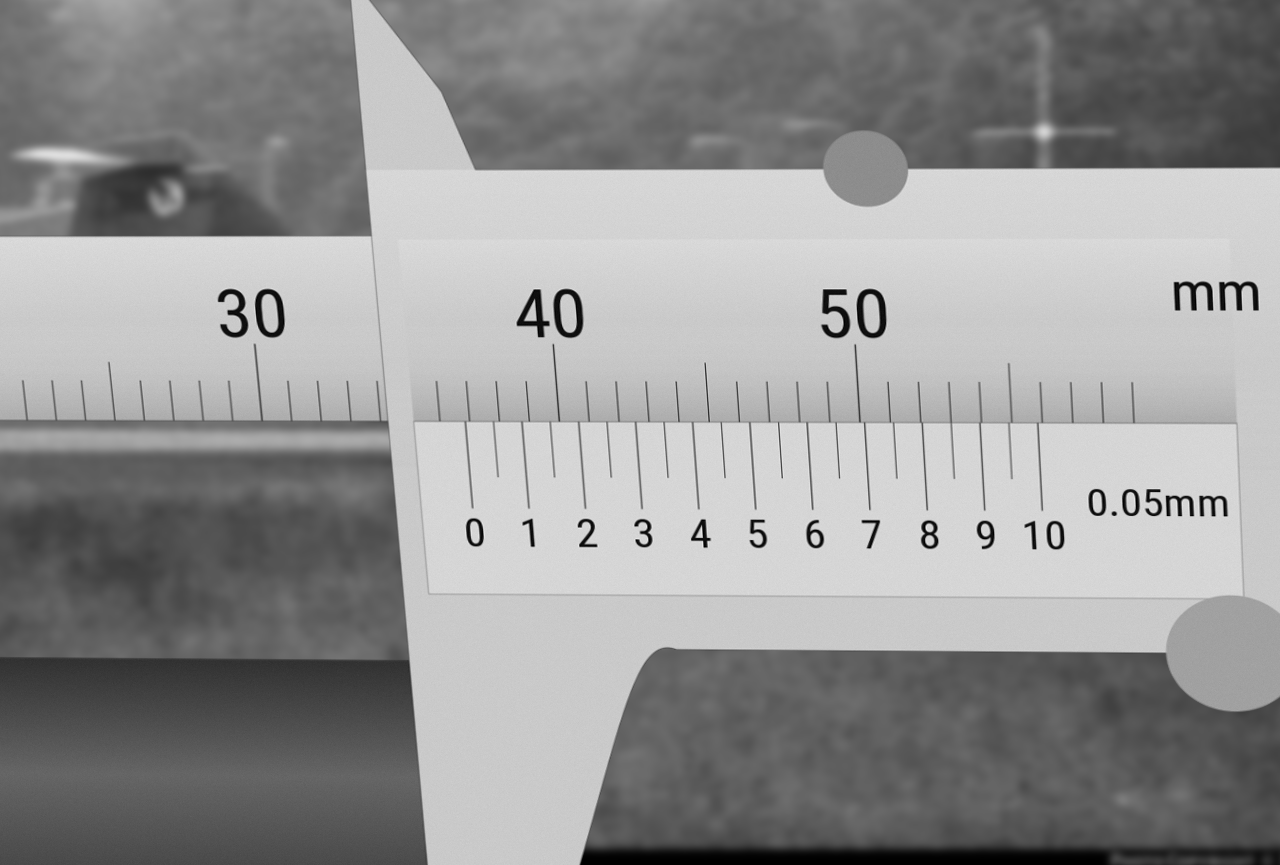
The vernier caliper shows 36.85mm
